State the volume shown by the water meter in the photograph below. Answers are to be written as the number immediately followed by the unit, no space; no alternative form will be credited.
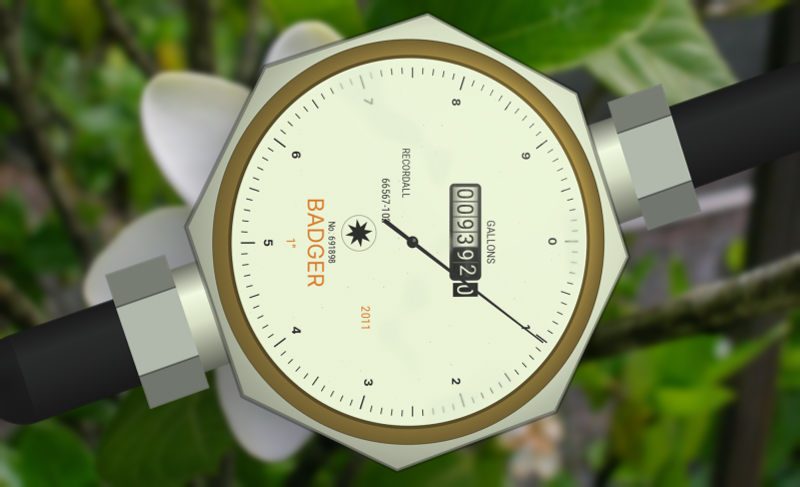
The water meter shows 93921.0gal
